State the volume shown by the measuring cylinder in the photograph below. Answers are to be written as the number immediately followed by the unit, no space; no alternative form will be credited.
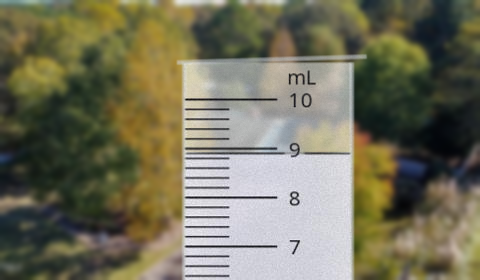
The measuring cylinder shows 8.9mL
